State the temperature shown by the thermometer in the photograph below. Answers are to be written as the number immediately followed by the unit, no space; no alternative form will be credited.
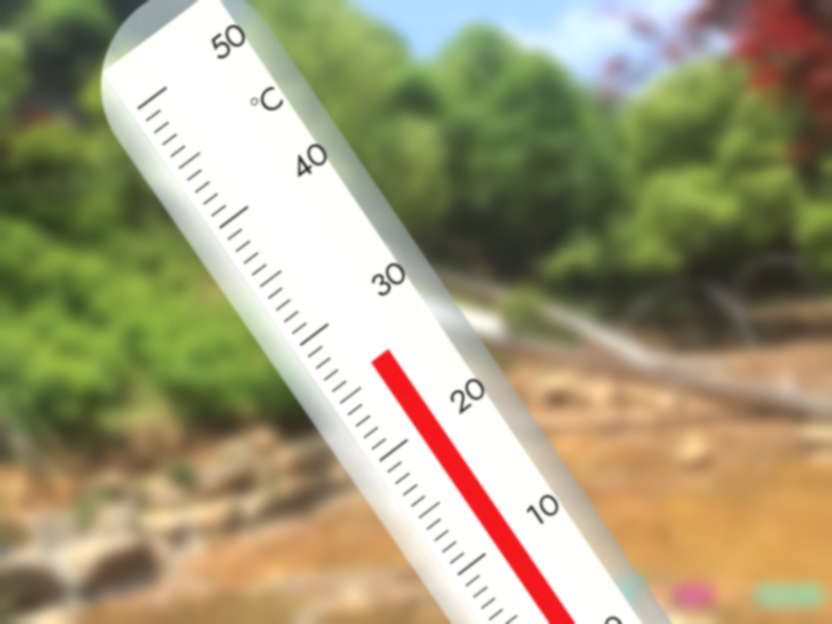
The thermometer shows 26°C
